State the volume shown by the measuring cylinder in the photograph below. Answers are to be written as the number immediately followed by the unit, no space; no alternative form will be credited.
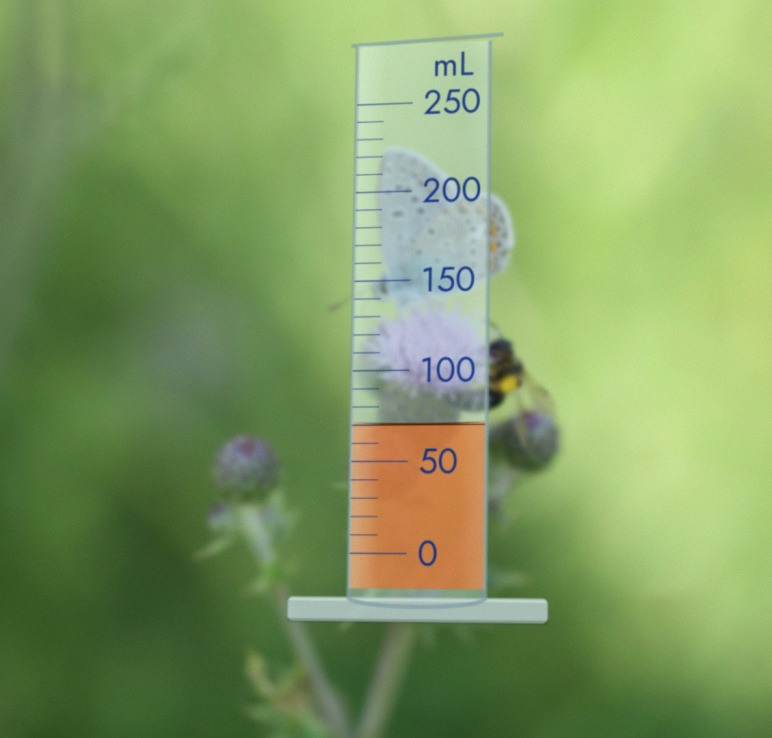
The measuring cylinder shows 70mL
